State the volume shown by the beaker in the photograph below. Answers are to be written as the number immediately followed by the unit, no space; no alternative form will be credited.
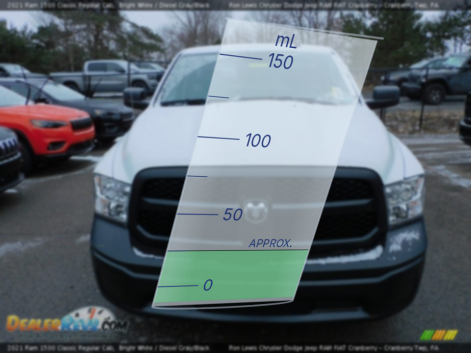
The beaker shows 25mL
